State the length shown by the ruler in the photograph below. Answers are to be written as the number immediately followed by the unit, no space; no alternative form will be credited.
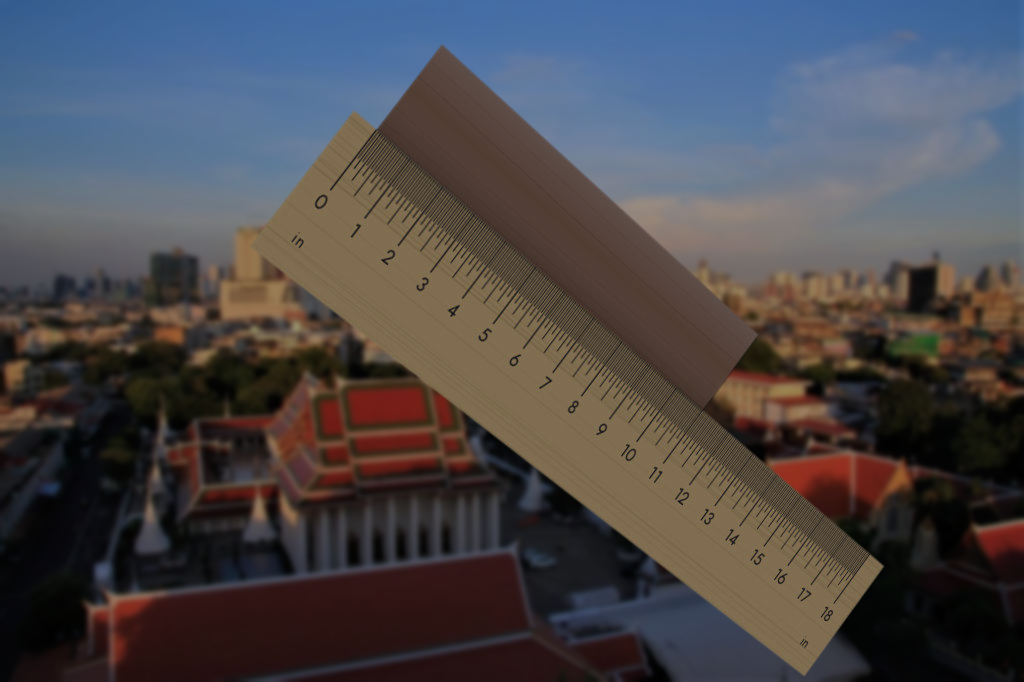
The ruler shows 11in
